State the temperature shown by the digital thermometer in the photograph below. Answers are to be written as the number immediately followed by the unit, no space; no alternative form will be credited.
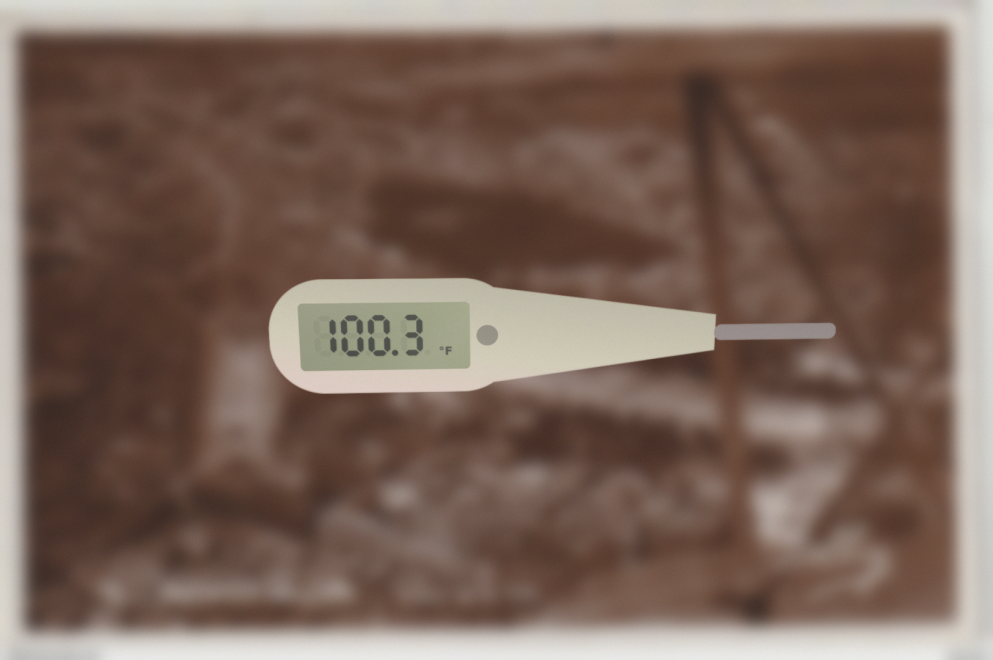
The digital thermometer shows 100.3°F
